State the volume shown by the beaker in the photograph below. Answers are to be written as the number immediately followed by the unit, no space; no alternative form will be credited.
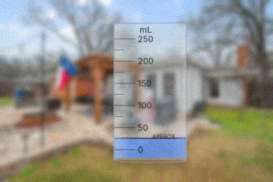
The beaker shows 25mL
